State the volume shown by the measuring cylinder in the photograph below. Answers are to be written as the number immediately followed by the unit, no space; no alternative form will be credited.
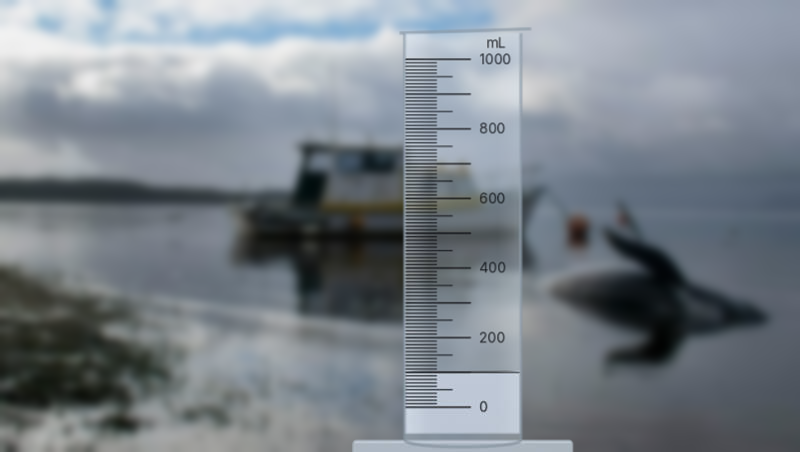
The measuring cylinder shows 100mL
